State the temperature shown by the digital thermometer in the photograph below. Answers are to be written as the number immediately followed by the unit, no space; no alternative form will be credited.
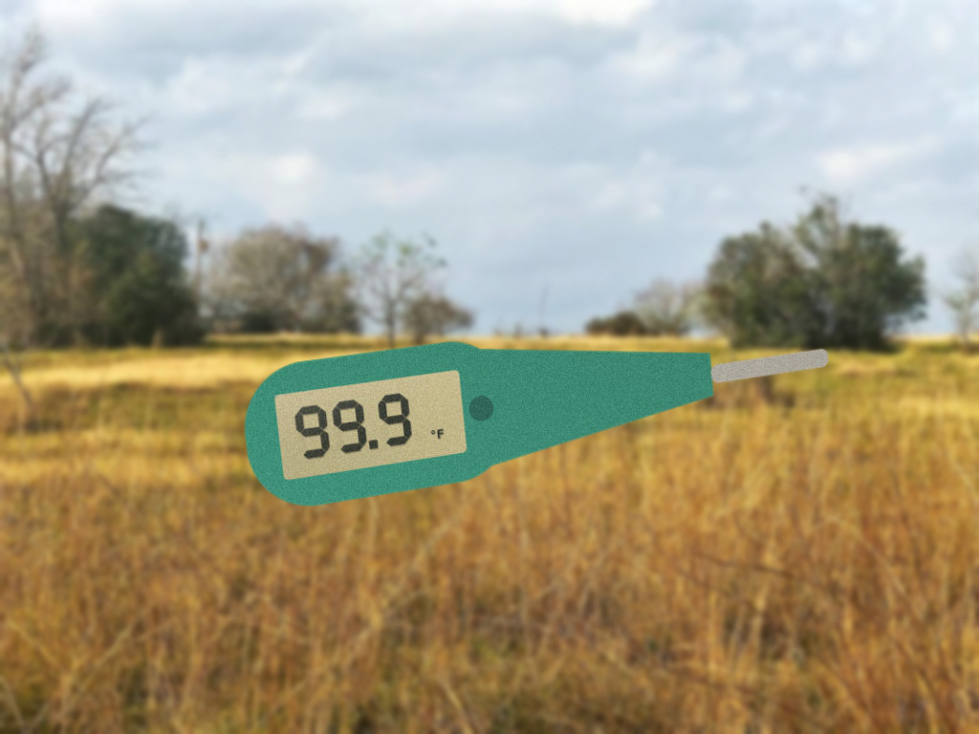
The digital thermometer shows 99.9°F
